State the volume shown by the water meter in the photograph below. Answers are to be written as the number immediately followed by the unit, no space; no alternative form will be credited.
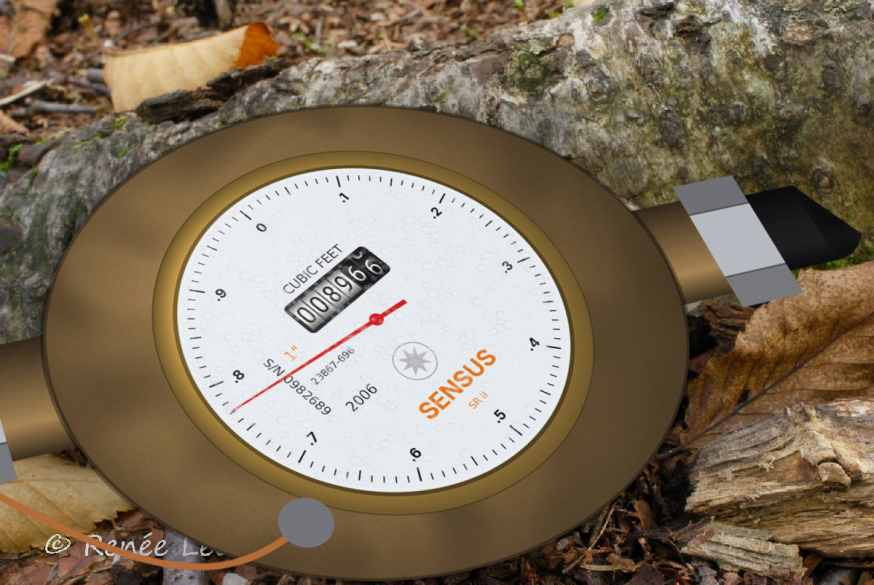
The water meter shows 8965.77ft³
